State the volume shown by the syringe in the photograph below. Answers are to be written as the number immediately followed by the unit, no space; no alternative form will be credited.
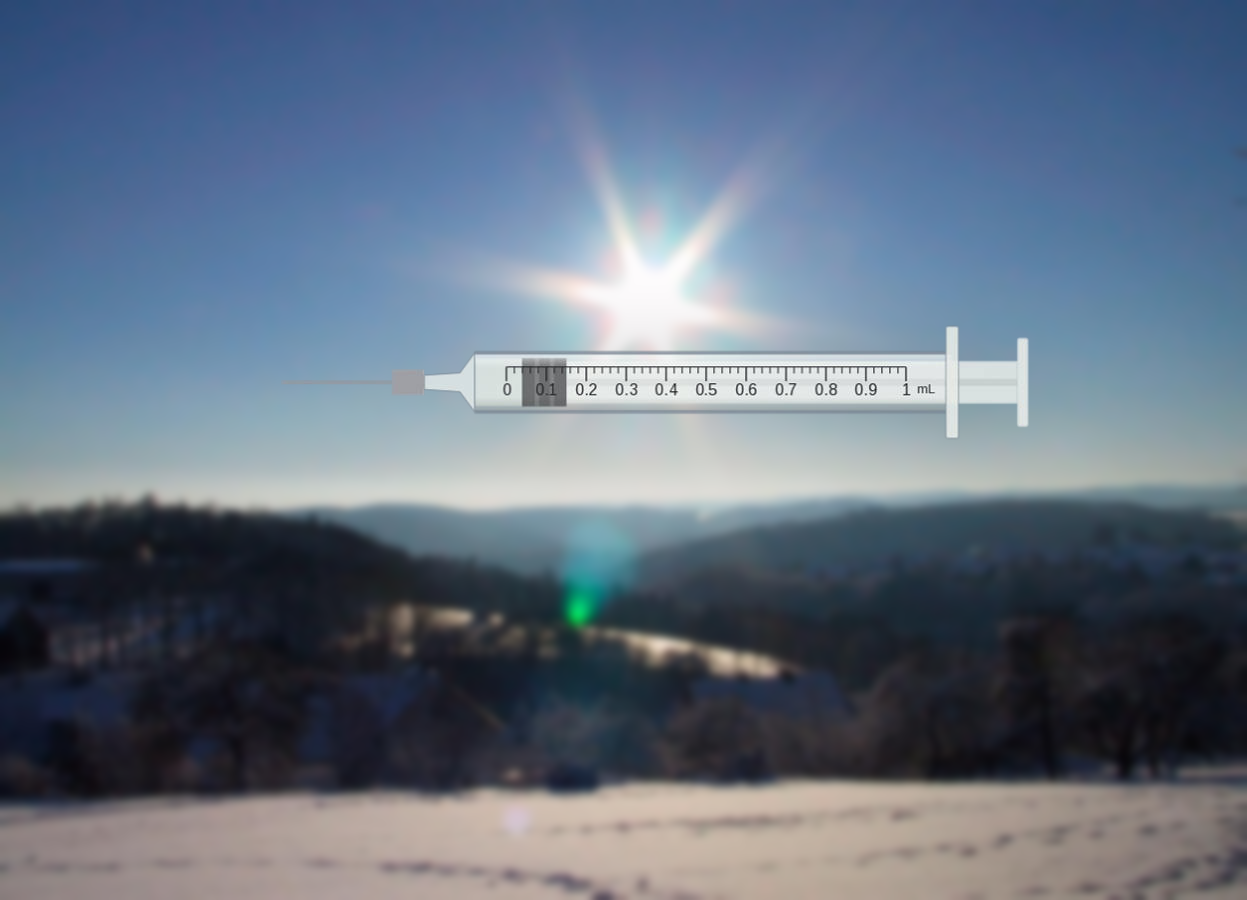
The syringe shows 0.04mL
